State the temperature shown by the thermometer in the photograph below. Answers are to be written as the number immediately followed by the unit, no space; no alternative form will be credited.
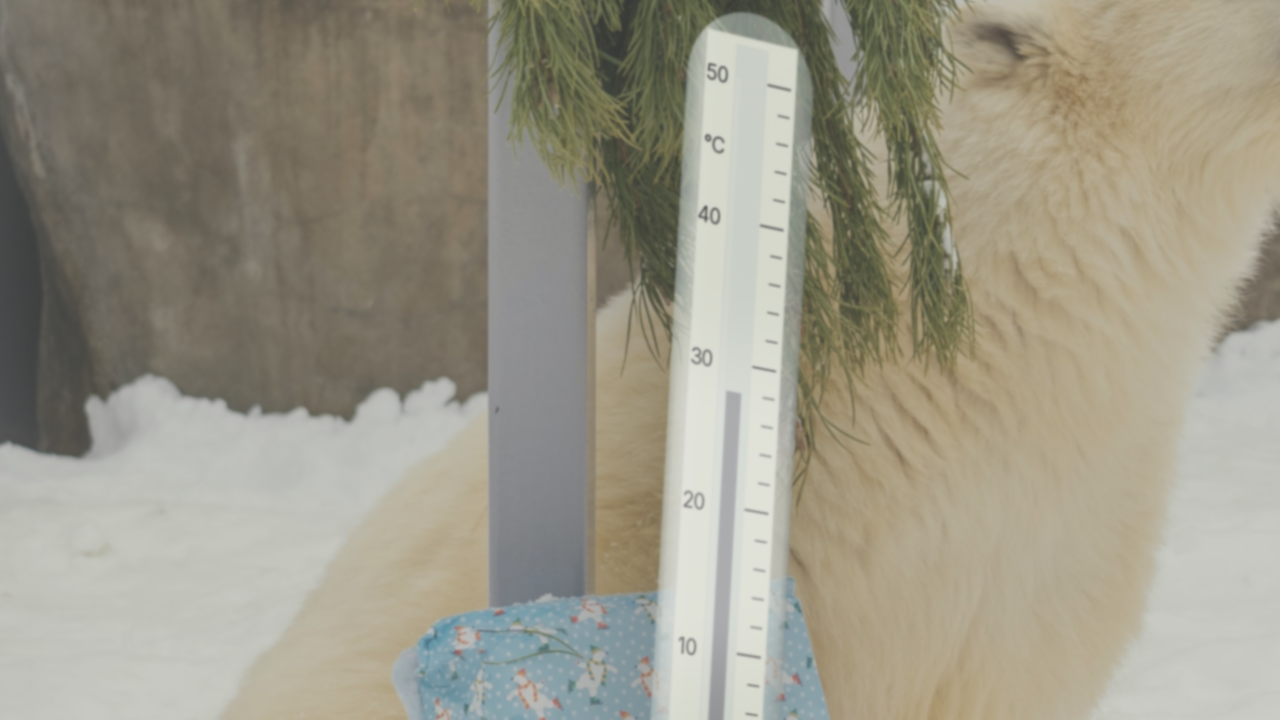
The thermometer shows 28°C
